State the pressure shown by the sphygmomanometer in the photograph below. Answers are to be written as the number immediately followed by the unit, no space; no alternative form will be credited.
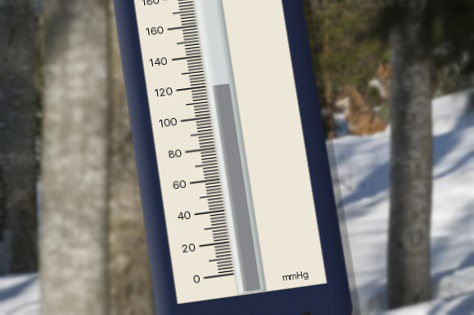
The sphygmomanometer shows 120mmHg
